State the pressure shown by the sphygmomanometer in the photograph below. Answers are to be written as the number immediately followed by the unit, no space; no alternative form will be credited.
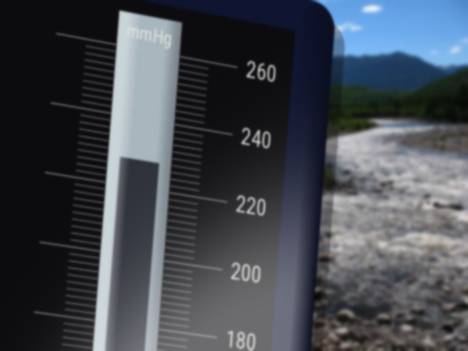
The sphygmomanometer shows 228mmHg
